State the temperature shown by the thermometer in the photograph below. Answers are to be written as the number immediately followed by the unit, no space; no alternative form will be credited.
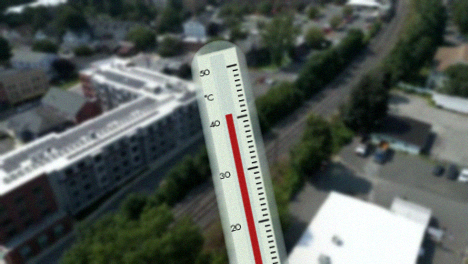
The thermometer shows 41°C
